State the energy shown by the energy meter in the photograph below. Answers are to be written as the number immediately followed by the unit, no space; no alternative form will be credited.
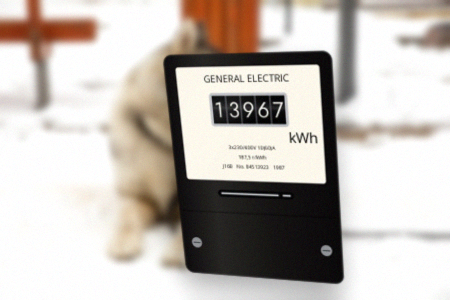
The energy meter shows 13967kWh
